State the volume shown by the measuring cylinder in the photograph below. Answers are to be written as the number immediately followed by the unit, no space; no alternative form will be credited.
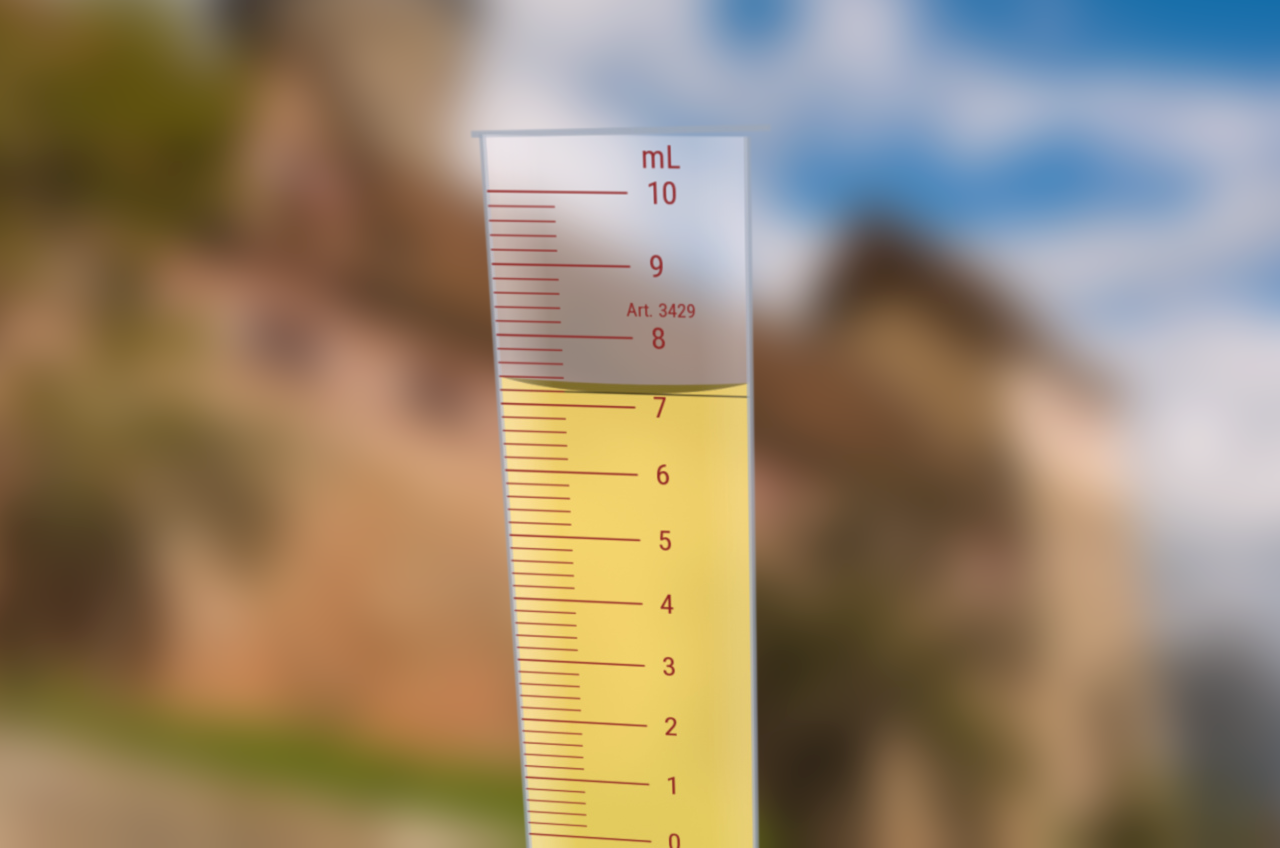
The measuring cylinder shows 7.2mL
